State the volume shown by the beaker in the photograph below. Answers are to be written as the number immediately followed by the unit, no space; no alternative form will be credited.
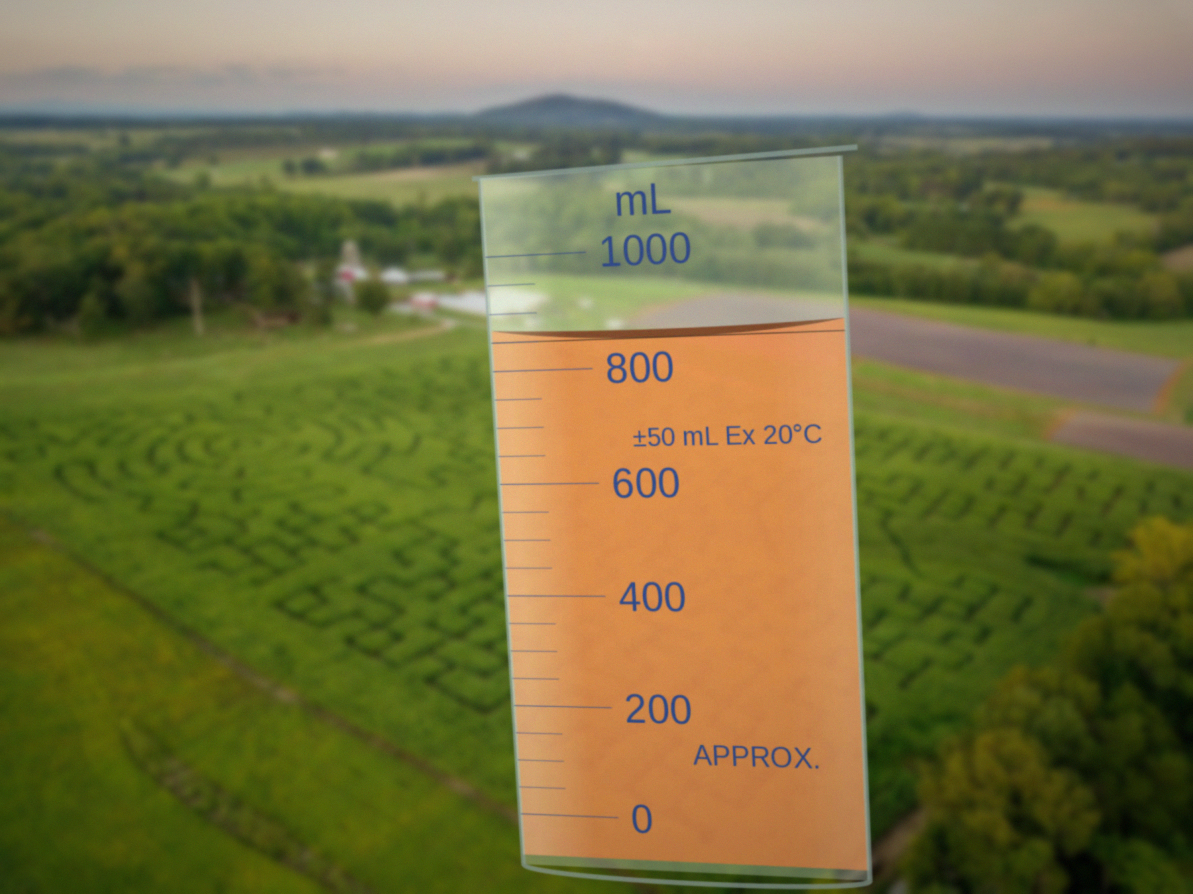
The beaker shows 850mL
